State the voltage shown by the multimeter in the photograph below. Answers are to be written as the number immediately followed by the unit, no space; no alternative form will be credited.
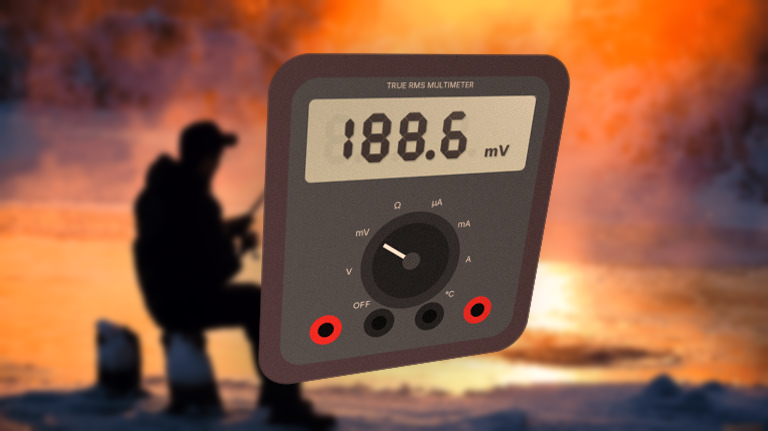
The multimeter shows 188.6mV
